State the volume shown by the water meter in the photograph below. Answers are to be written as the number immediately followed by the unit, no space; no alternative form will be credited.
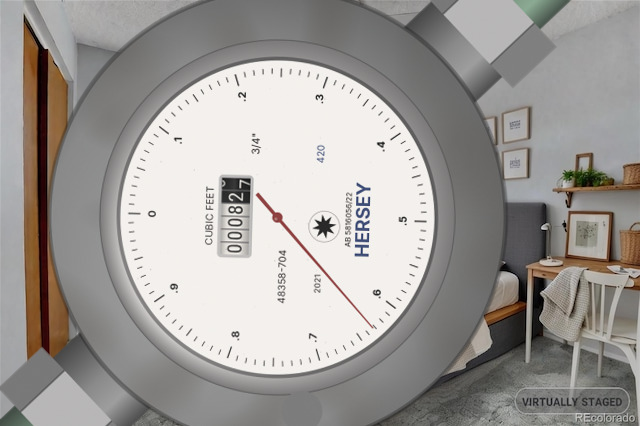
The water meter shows 826.63ft³
